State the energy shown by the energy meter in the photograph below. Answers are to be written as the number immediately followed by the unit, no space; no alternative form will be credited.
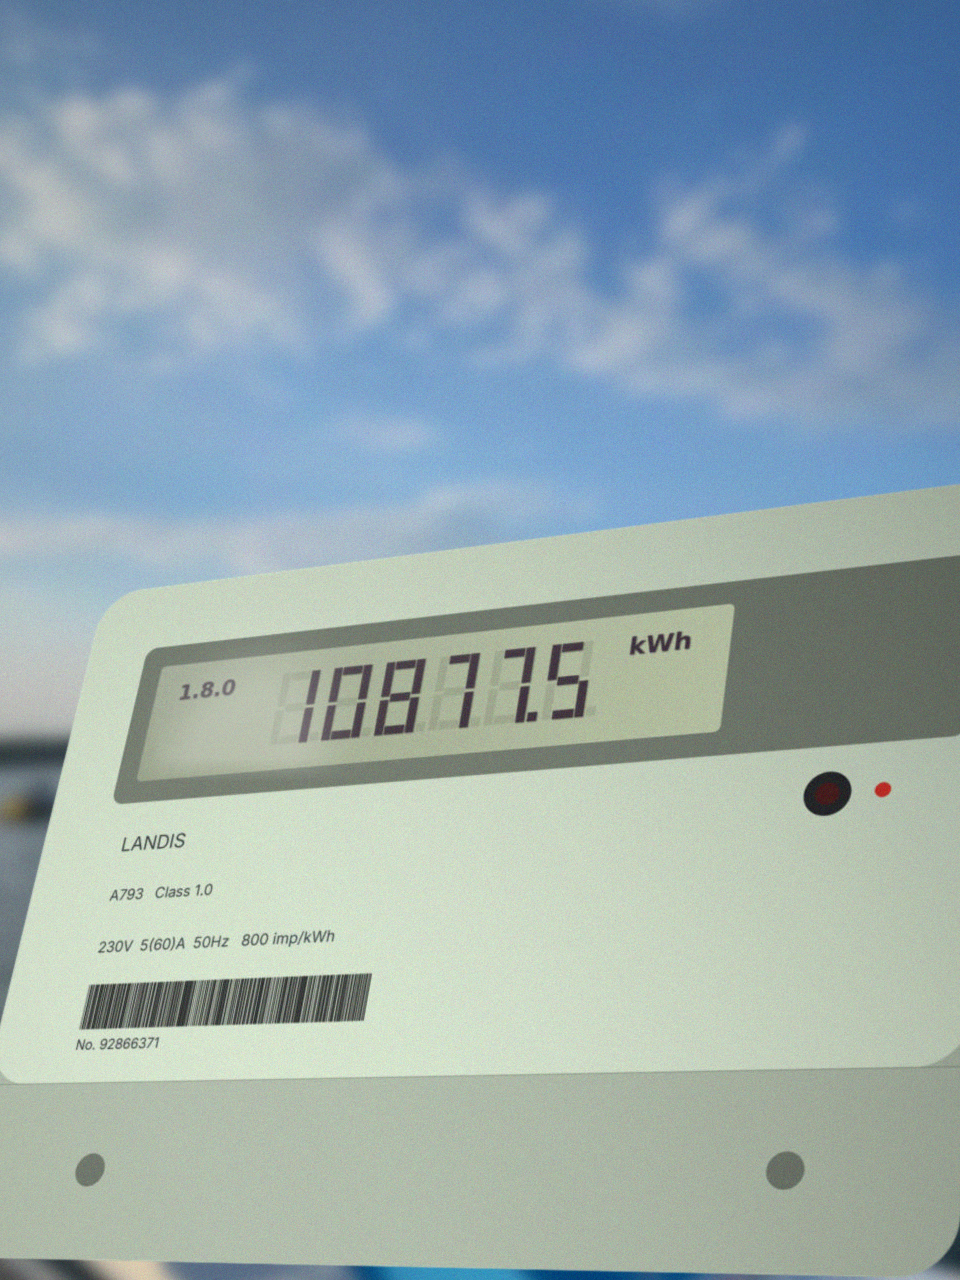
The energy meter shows 10877.5kWh
